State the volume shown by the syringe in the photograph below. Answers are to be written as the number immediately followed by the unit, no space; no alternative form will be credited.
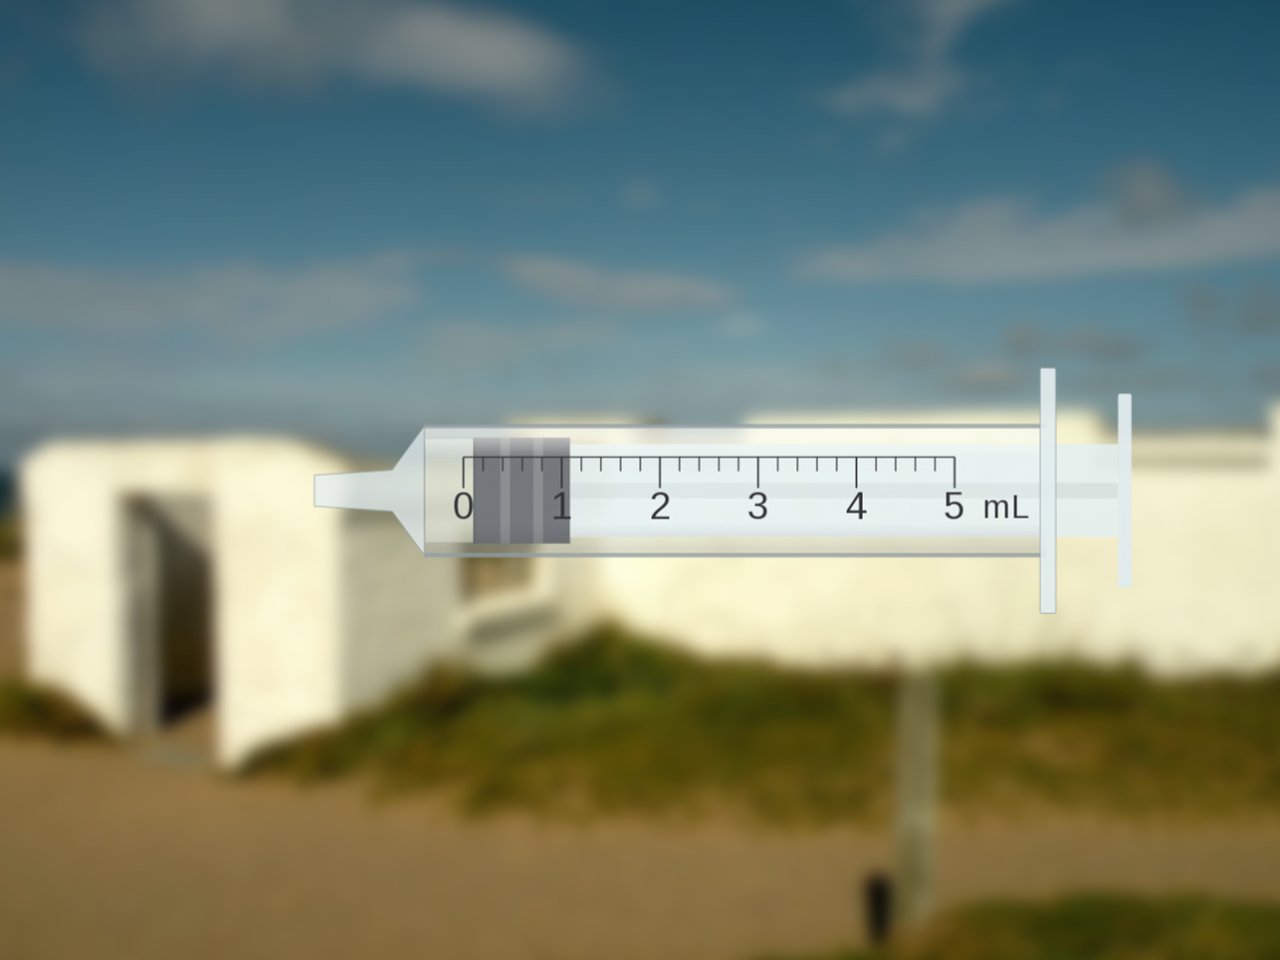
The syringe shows 0.1mL
